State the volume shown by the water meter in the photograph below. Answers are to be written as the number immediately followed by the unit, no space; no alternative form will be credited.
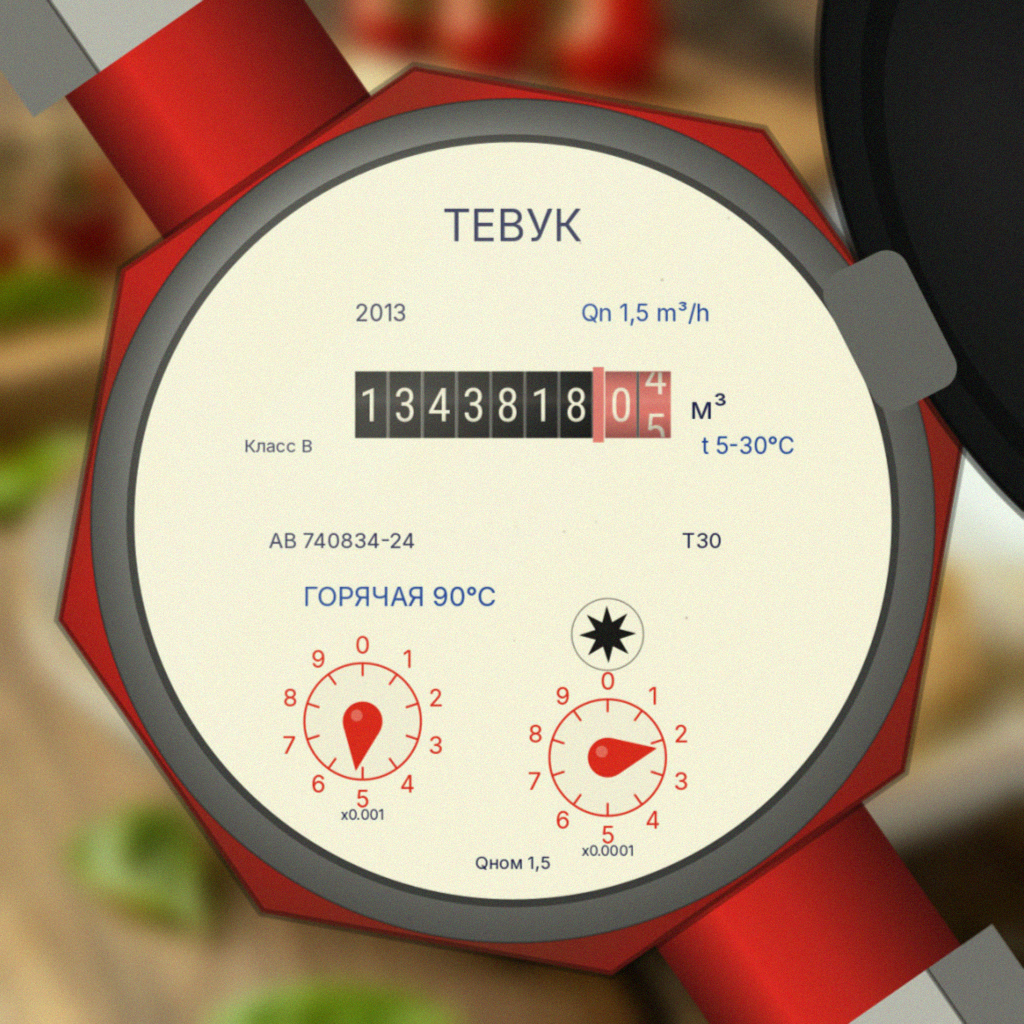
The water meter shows 1343818.0452m³
